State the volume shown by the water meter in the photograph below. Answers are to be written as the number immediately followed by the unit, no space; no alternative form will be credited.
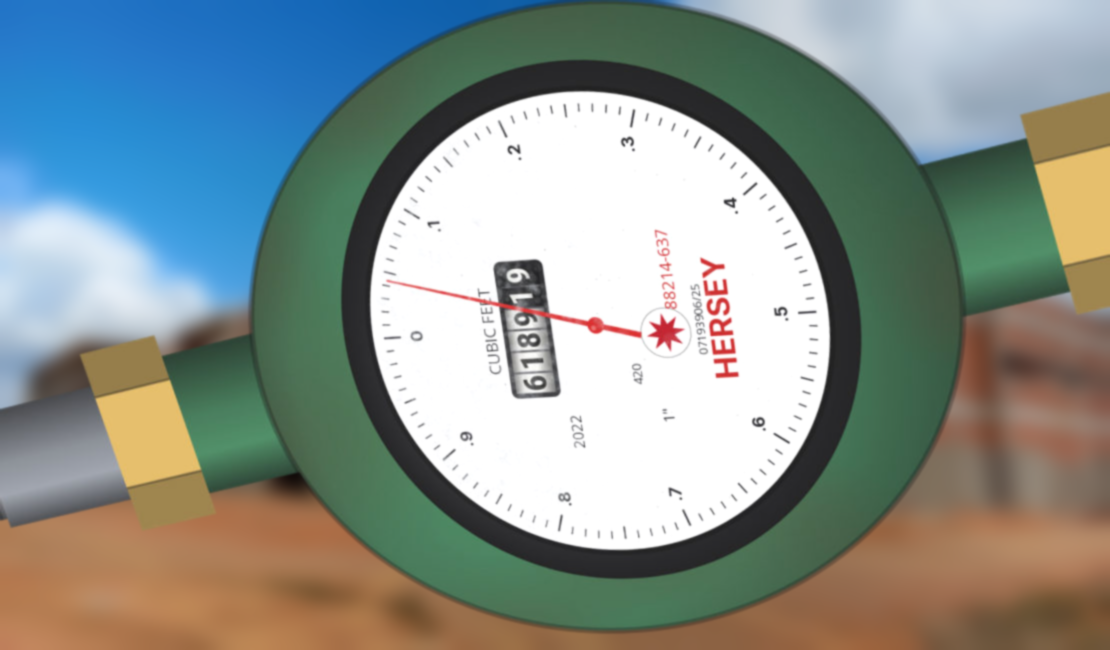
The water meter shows 618919.04ft³
